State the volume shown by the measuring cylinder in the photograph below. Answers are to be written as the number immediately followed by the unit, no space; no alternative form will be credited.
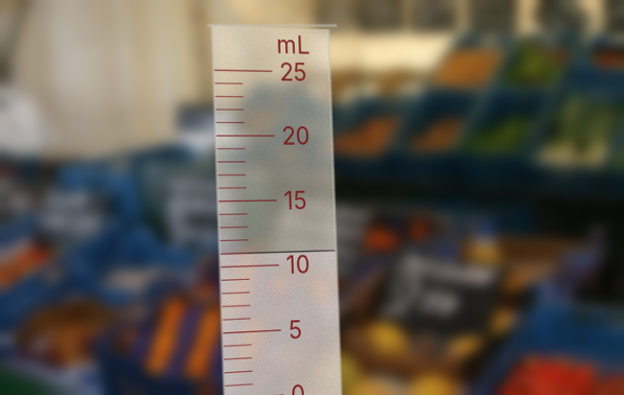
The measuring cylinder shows 11mL
